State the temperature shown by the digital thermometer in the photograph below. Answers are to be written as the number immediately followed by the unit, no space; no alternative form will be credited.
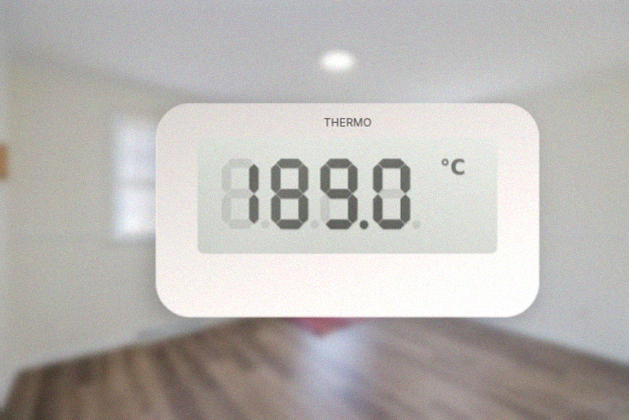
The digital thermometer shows 189.0°C
